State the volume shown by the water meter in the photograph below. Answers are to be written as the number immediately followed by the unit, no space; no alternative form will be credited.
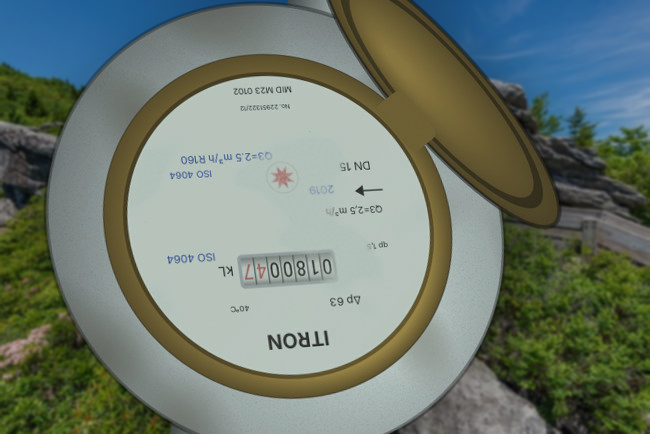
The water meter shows 1800.47kL
